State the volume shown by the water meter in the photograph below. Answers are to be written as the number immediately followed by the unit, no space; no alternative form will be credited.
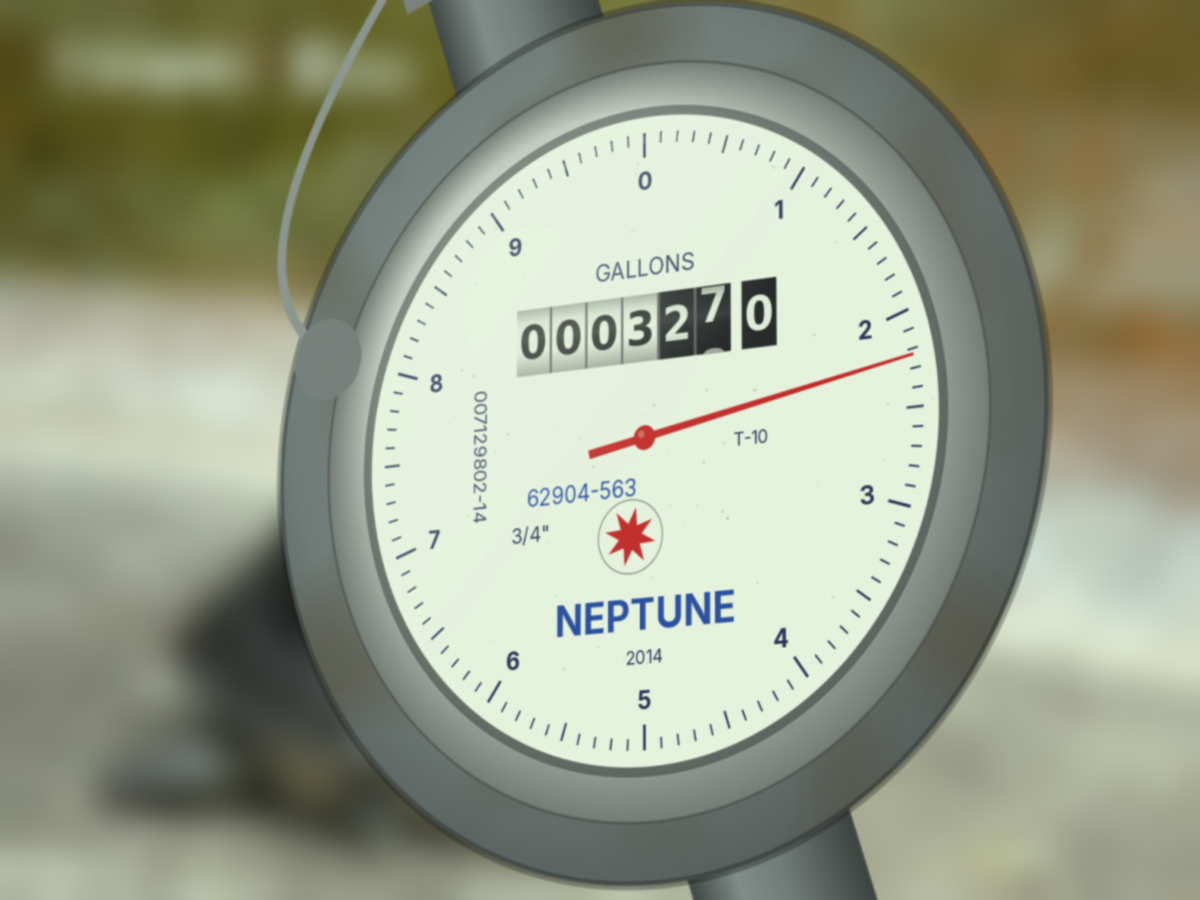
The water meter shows 3272.2gal
